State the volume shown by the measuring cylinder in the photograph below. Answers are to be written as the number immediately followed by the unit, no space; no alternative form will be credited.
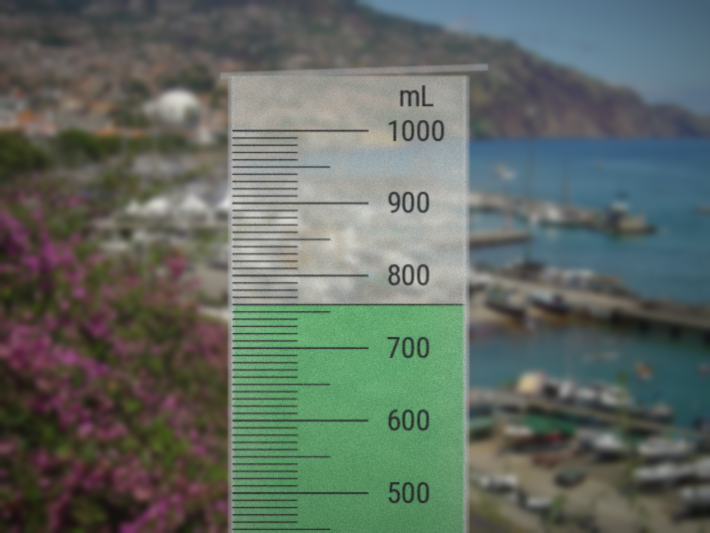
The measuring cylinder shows 760mL
